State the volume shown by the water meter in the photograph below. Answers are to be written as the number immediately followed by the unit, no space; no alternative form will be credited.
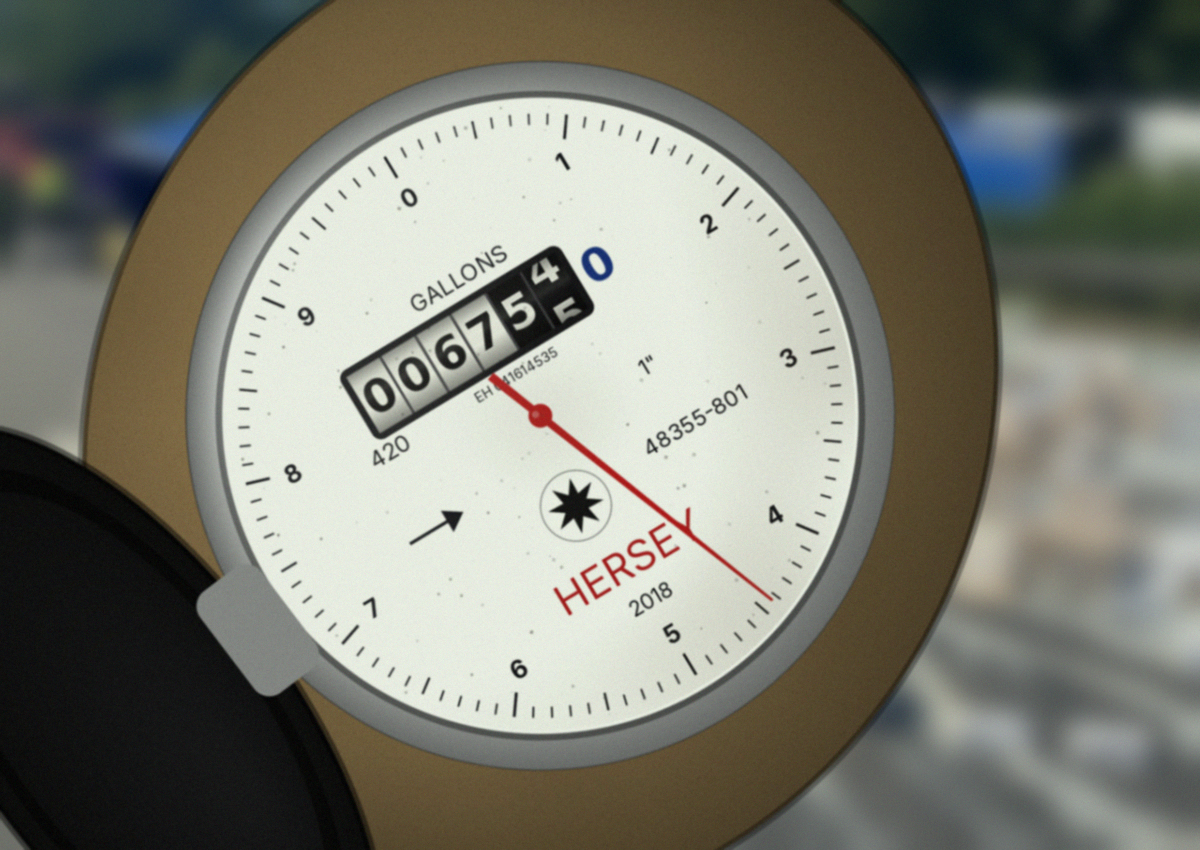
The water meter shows 67544.4gal
